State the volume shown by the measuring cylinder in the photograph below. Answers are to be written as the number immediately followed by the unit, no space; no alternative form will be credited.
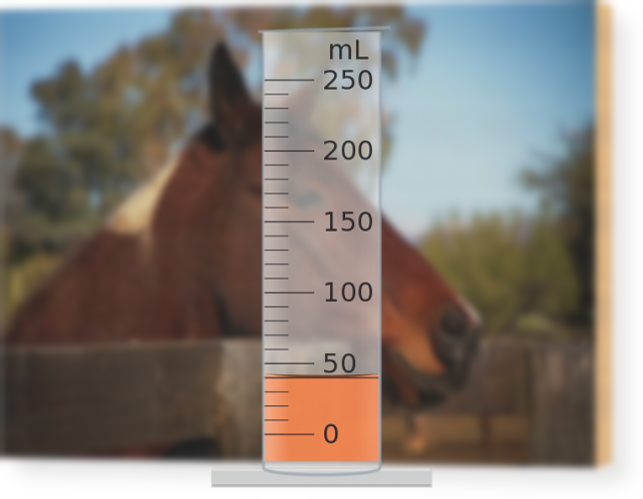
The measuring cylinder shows 40mL
